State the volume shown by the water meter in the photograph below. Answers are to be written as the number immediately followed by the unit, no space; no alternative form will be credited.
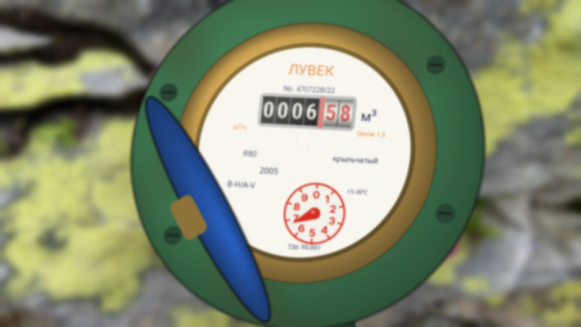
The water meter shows 6.586m³
